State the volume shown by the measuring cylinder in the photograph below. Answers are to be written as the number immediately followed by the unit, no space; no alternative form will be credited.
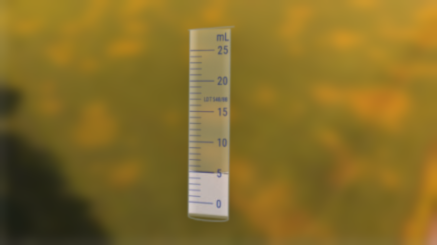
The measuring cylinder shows 5mL
